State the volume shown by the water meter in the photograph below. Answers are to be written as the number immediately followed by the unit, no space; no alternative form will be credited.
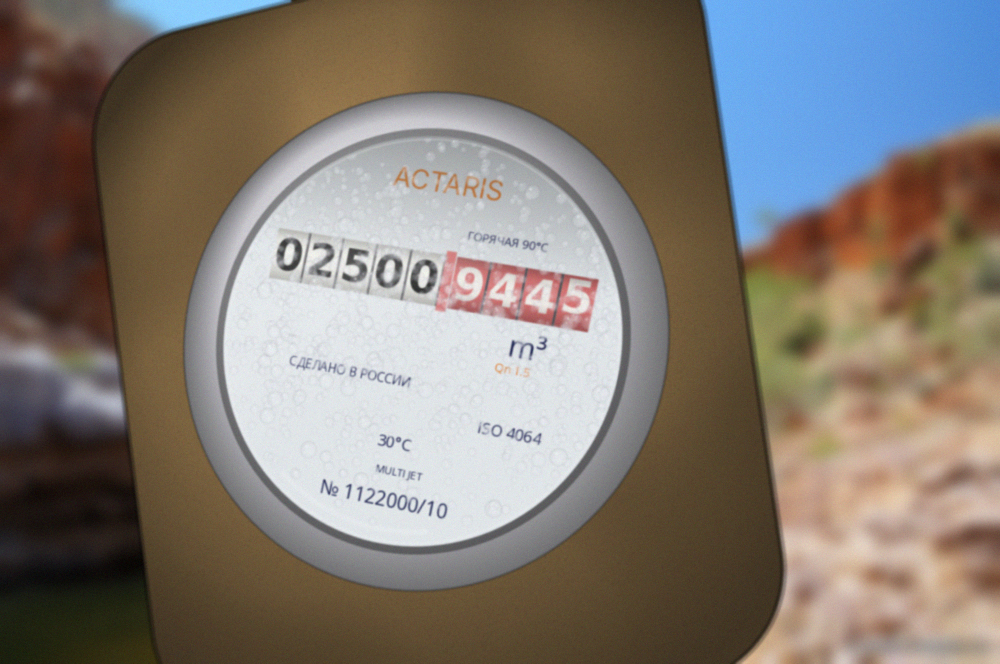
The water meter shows 2500.9445m³
